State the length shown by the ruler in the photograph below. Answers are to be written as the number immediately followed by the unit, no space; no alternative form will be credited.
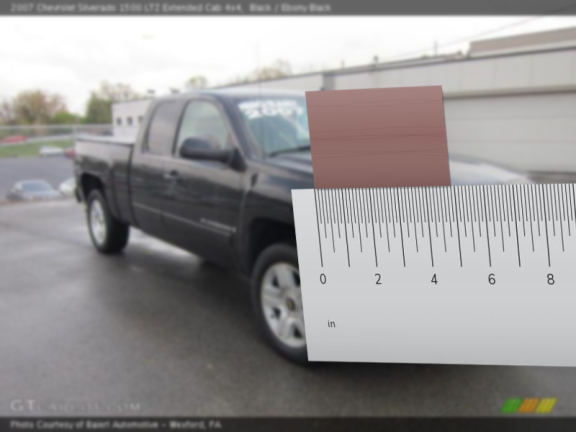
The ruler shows 4.875in
